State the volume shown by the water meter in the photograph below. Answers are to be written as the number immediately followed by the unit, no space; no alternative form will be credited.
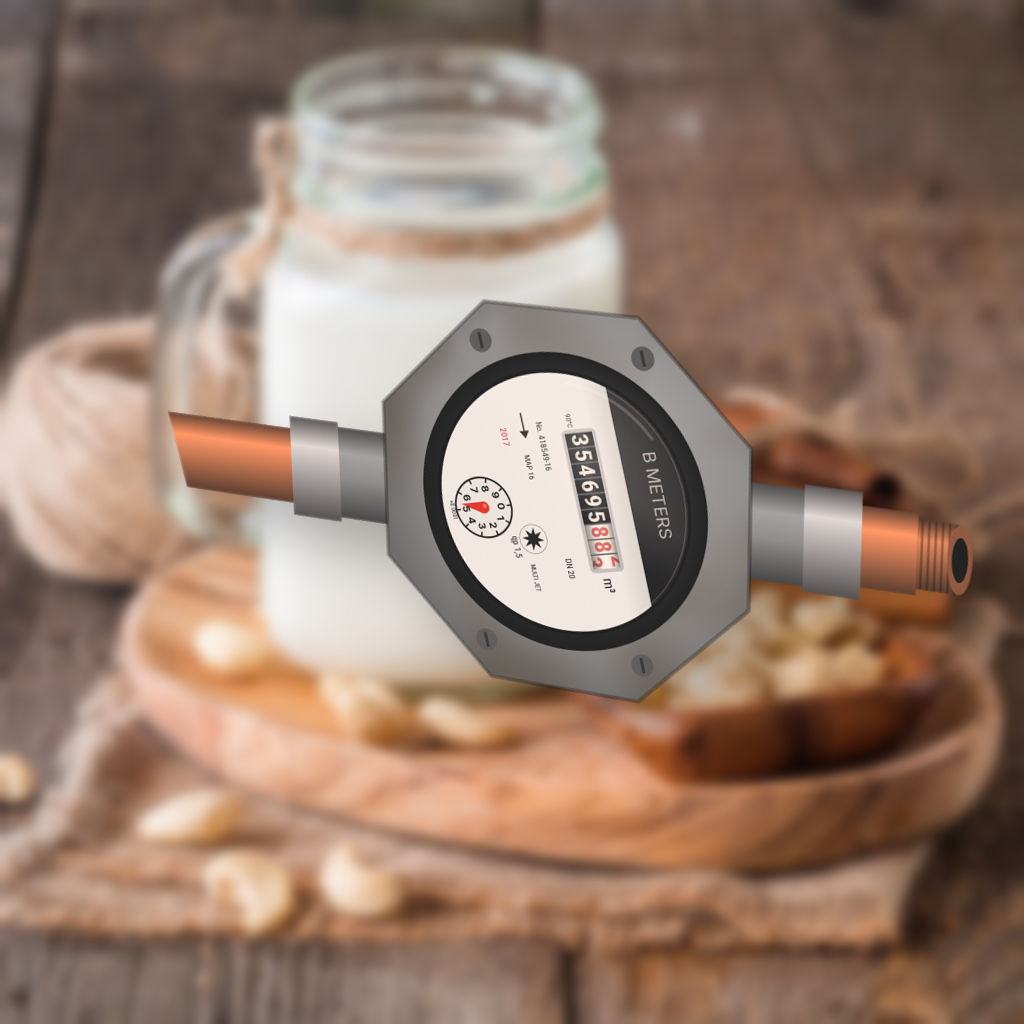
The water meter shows 354695.8825m³
